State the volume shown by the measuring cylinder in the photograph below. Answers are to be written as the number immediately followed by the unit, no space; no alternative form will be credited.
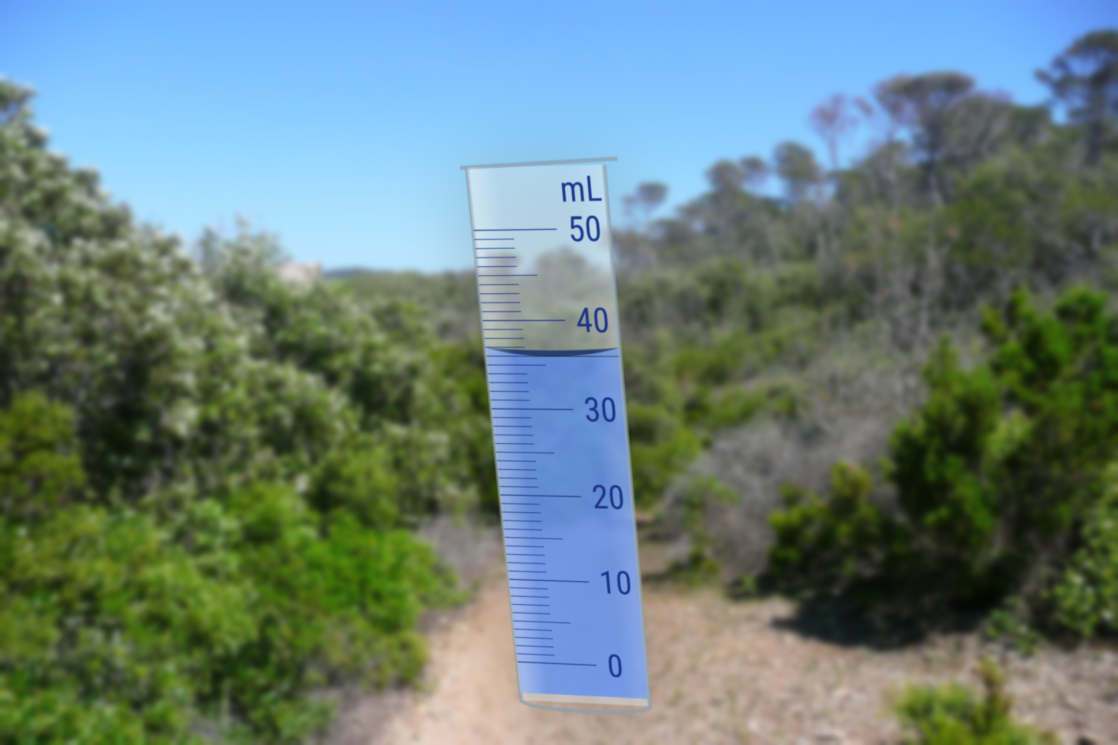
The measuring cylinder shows 36mL
